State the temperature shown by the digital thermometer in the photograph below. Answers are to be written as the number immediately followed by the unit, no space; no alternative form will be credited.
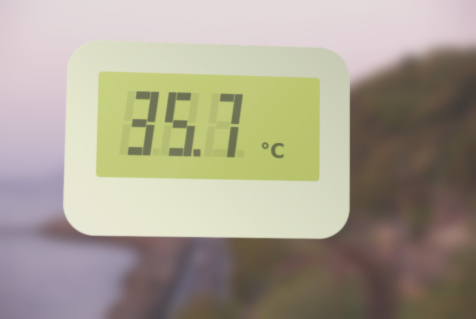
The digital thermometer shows 35.7°C
